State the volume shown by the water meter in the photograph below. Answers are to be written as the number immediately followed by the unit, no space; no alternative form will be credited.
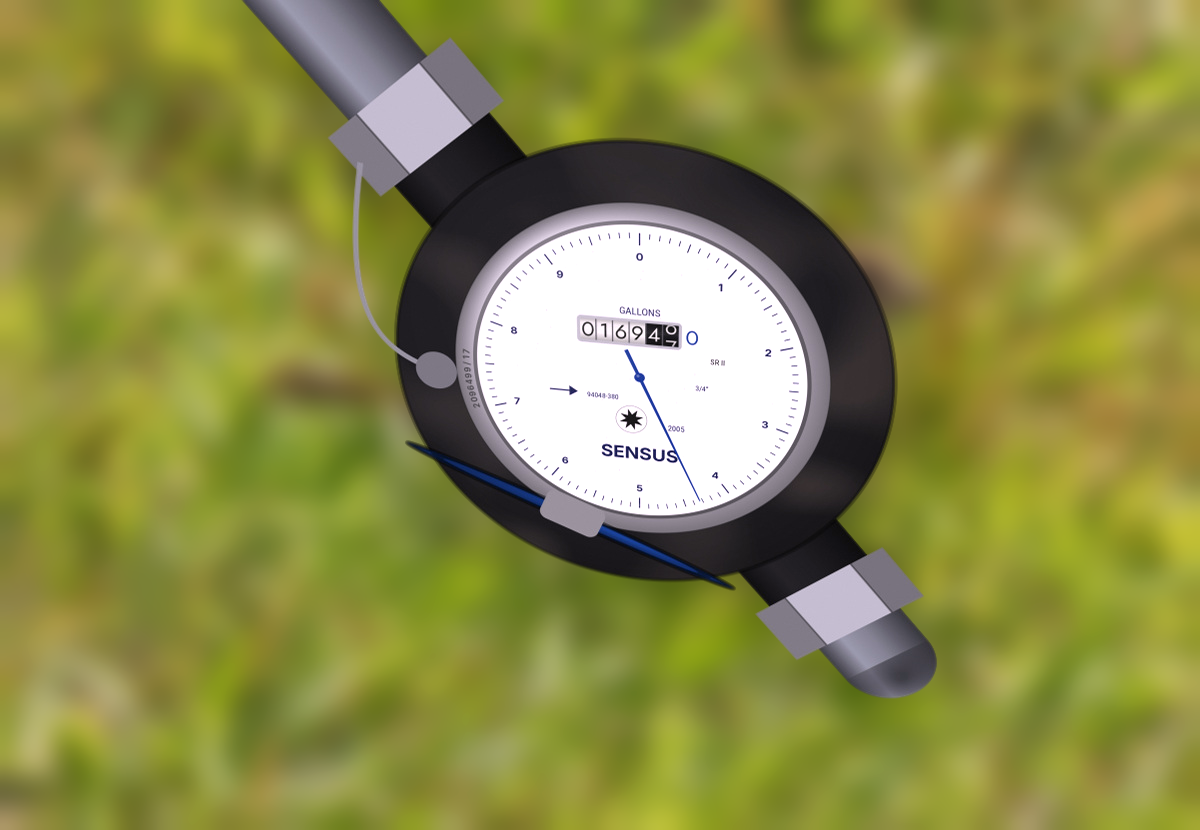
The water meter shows 169464.3gal
